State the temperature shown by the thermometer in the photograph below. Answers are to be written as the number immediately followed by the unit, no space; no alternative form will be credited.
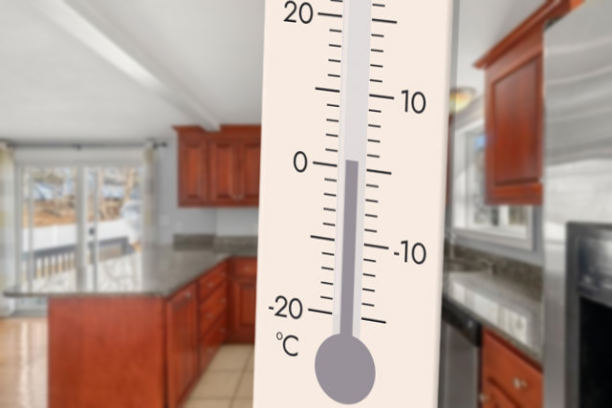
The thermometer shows 1°C
